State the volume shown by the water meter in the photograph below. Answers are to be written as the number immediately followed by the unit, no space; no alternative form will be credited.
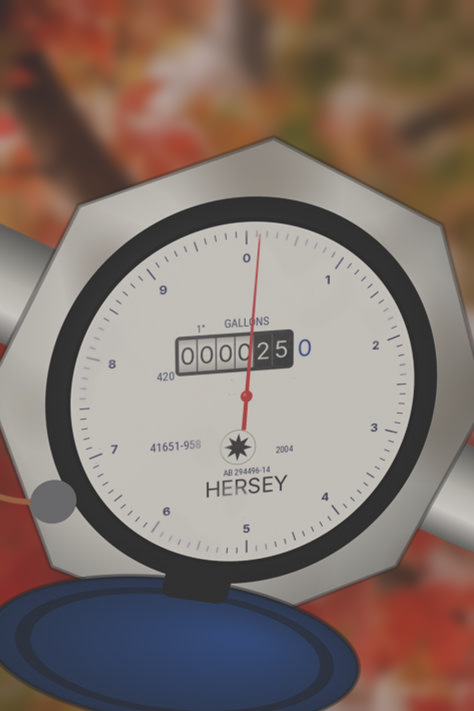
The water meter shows 250.1gal
